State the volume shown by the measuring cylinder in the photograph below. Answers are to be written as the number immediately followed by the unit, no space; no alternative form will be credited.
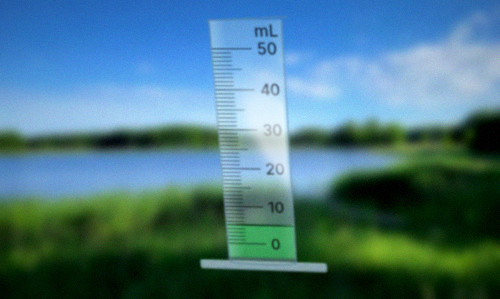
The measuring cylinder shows 5mL
